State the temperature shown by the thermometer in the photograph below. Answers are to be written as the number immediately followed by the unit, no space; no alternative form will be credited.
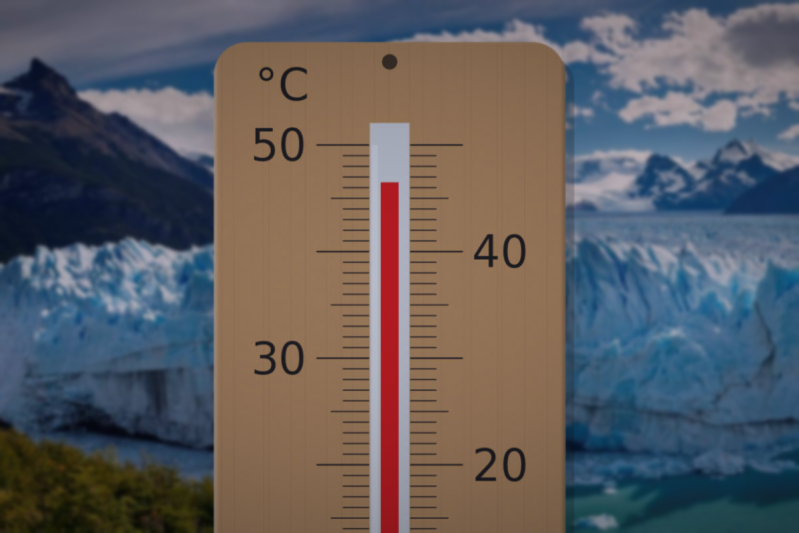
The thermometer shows 46.5°C
